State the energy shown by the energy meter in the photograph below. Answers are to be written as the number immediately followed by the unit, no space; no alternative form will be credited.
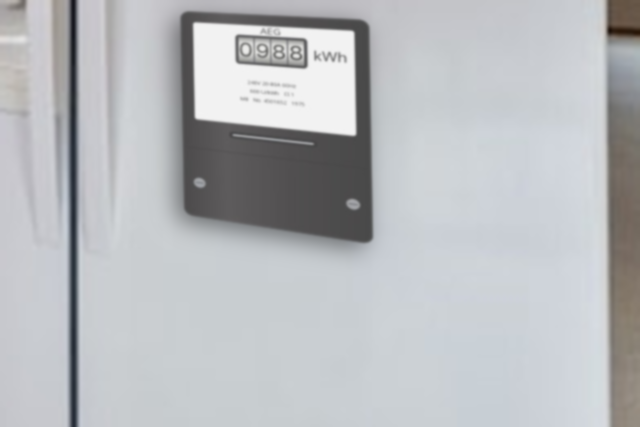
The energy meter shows 988kWh
